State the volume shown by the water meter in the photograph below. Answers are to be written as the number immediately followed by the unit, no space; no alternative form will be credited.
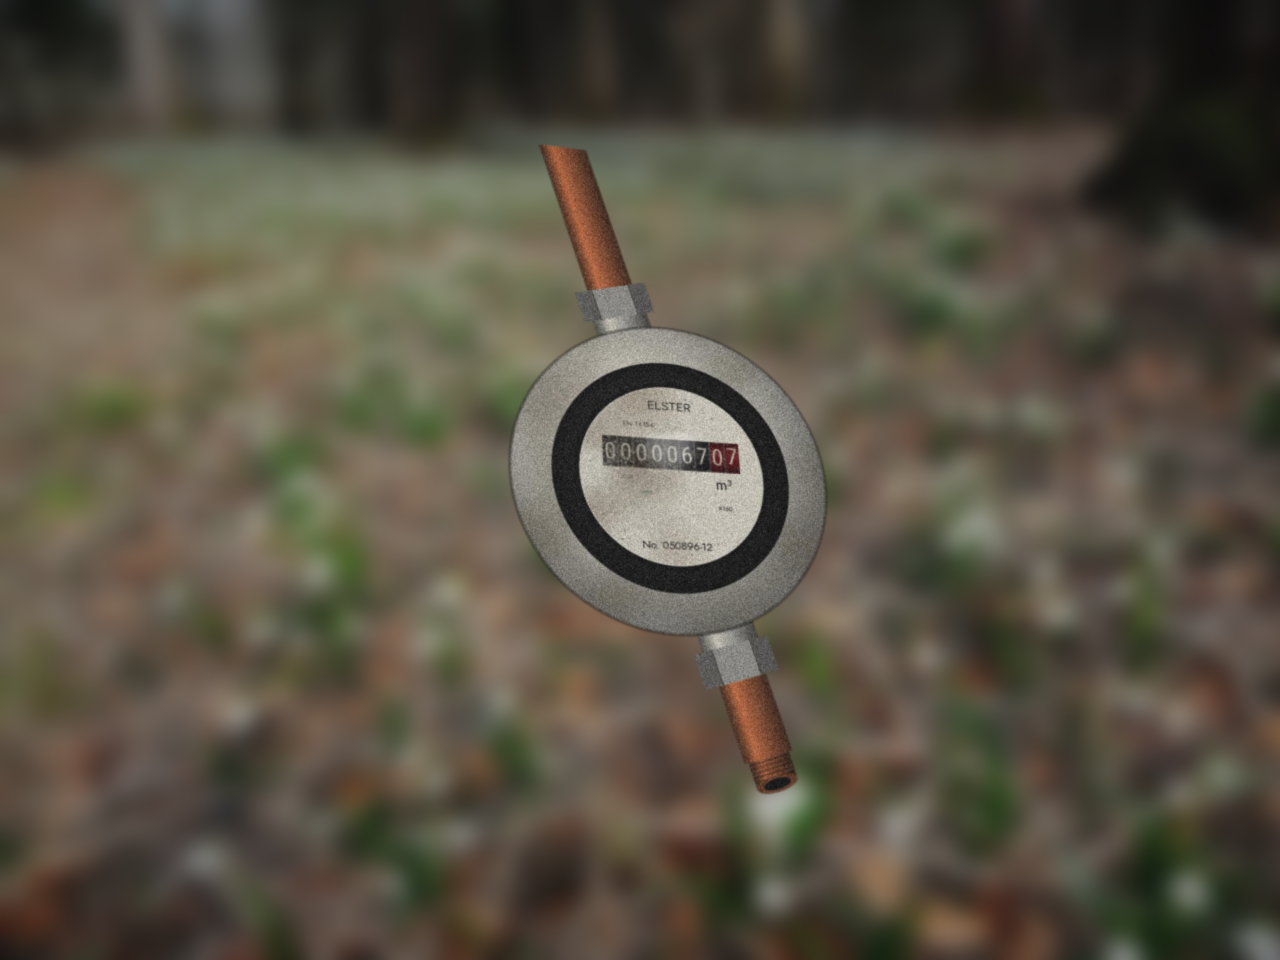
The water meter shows 67.07m³
